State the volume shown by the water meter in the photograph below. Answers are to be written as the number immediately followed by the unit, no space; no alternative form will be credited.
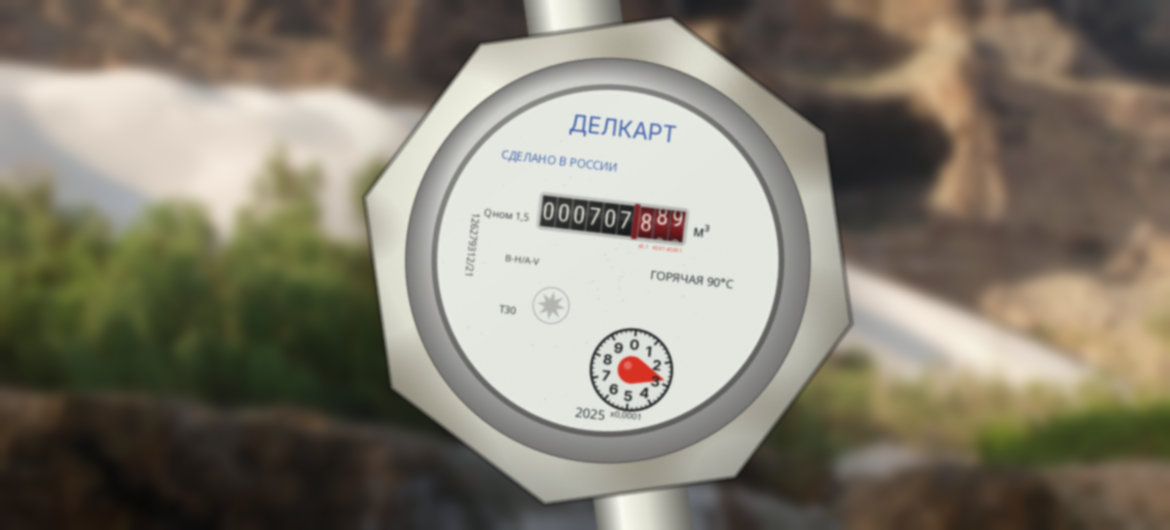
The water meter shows 707.8892m³
